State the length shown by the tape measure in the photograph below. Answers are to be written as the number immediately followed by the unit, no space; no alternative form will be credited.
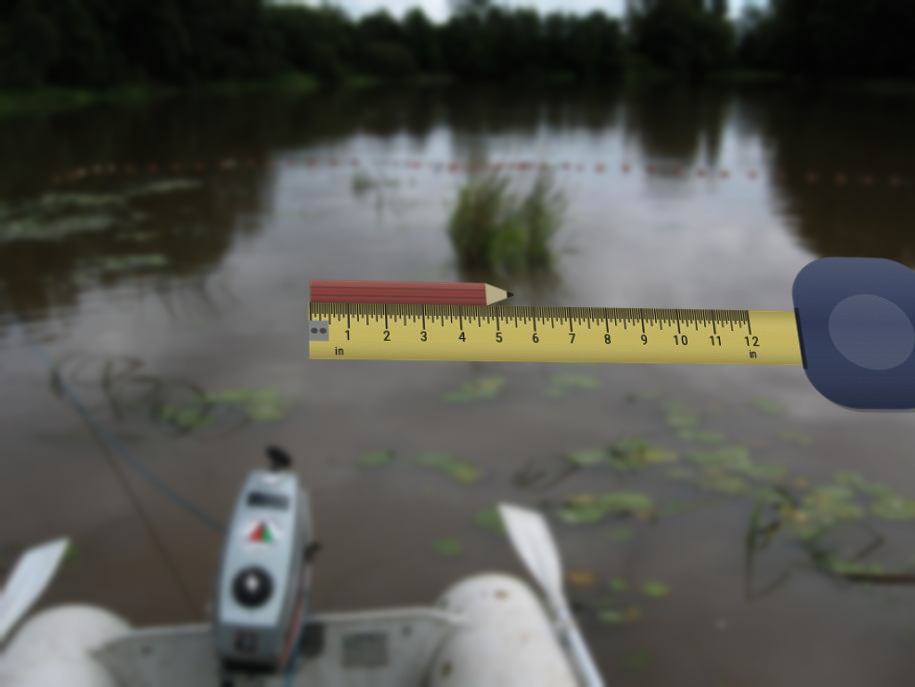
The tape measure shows 5.5in
